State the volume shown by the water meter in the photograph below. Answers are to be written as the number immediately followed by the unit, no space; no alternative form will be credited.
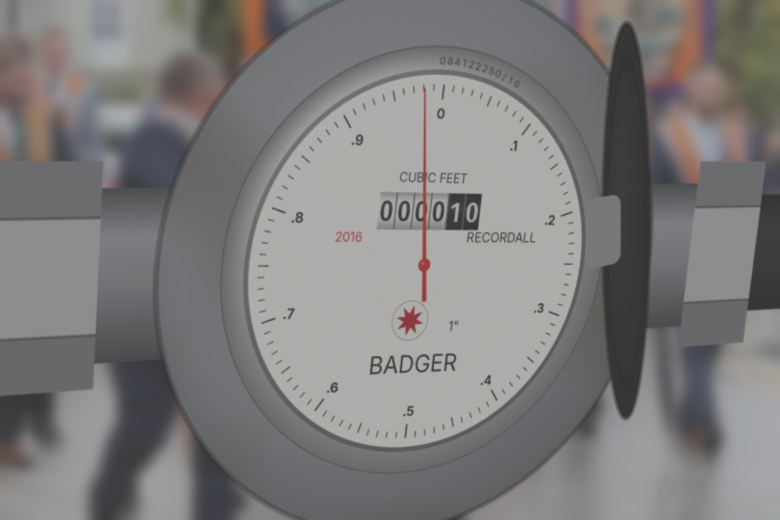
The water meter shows 9.98ft³
